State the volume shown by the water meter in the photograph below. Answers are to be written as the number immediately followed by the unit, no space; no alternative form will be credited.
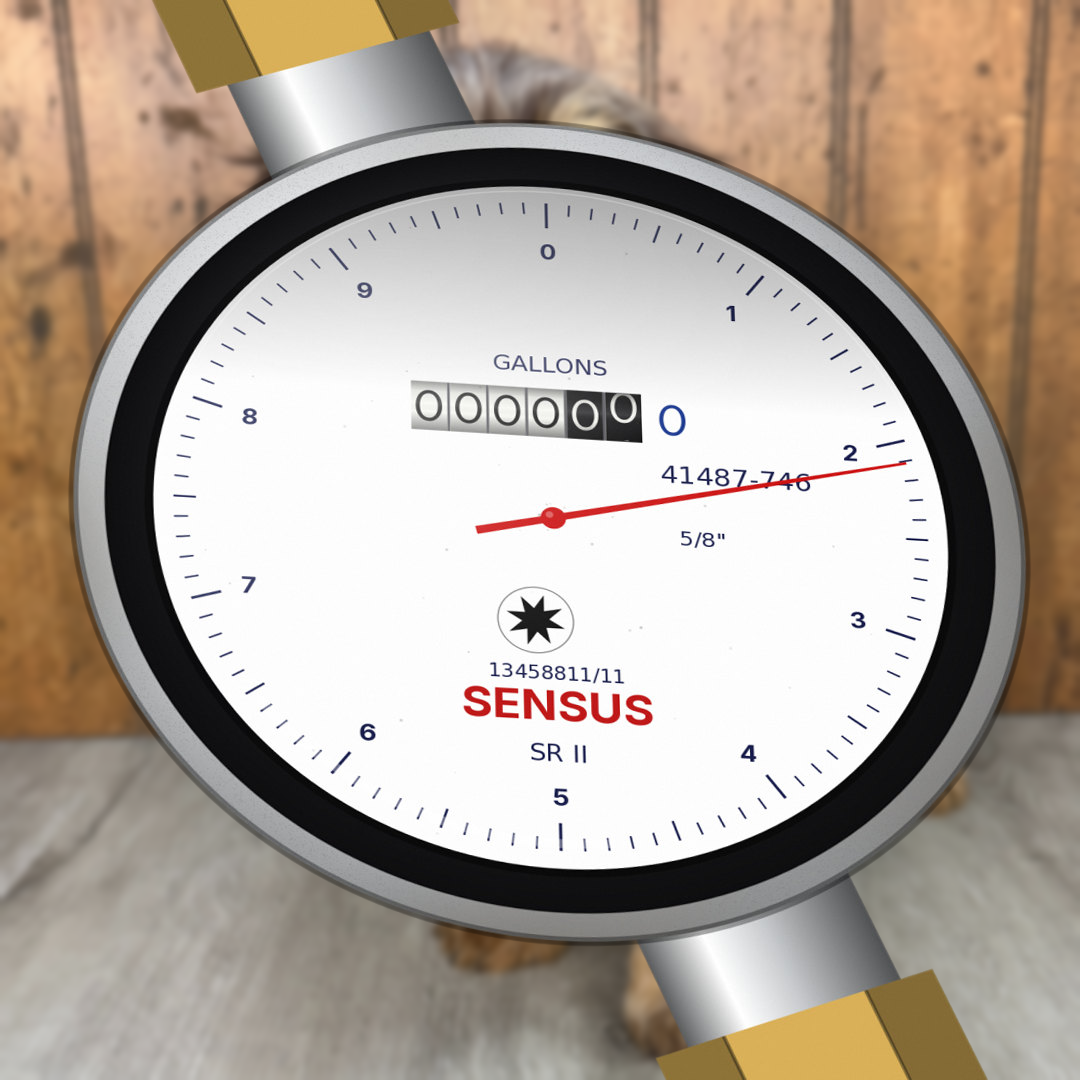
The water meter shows 2.1gal
